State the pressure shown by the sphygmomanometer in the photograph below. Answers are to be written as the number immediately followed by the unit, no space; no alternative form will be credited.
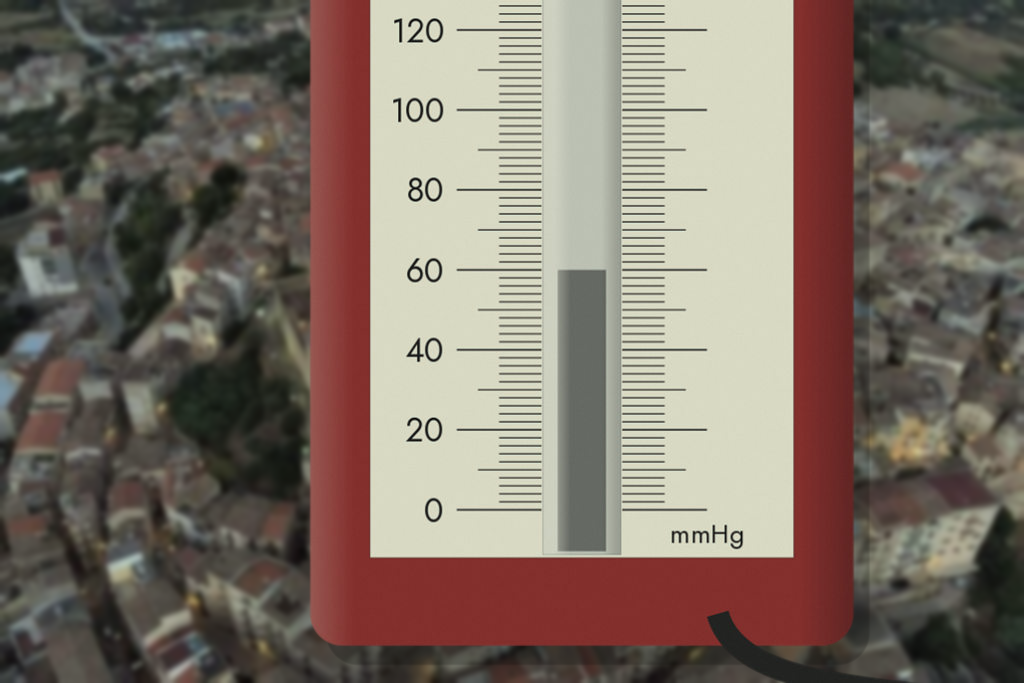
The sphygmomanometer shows 60mmHg
